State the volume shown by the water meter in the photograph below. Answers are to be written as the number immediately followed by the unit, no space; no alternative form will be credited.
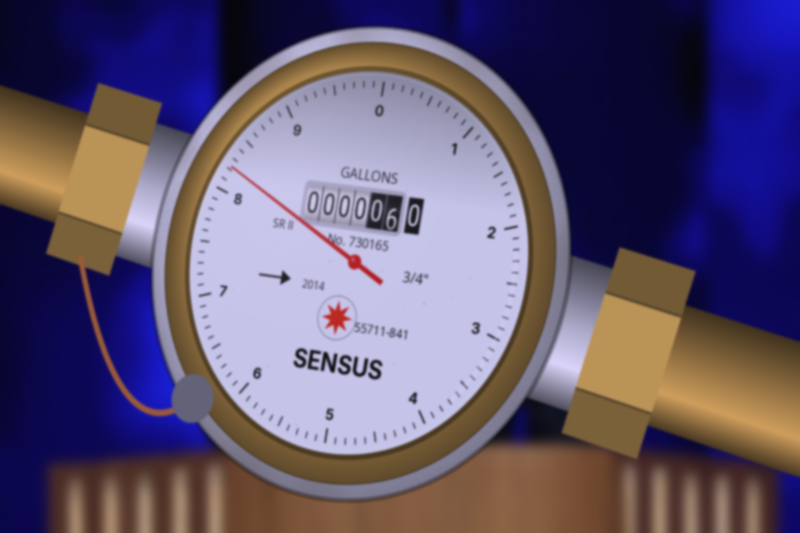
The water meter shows 58.2gal
